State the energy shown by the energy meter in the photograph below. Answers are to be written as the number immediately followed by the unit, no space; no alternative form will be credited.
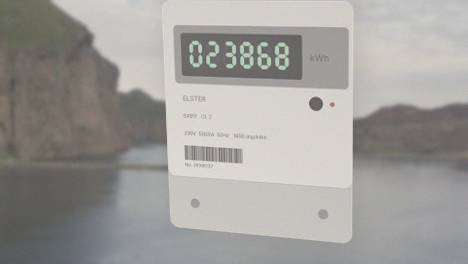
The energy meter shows 23868kWh
